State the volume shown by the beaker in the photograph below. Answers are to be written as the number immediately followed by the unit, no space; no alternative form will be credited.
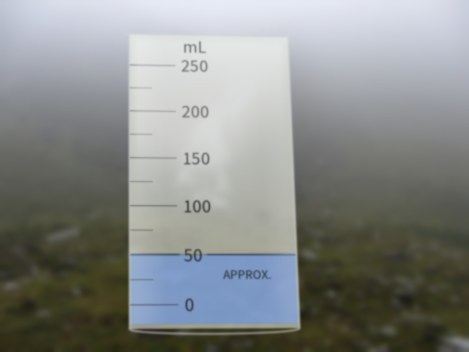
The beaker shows 50mL
